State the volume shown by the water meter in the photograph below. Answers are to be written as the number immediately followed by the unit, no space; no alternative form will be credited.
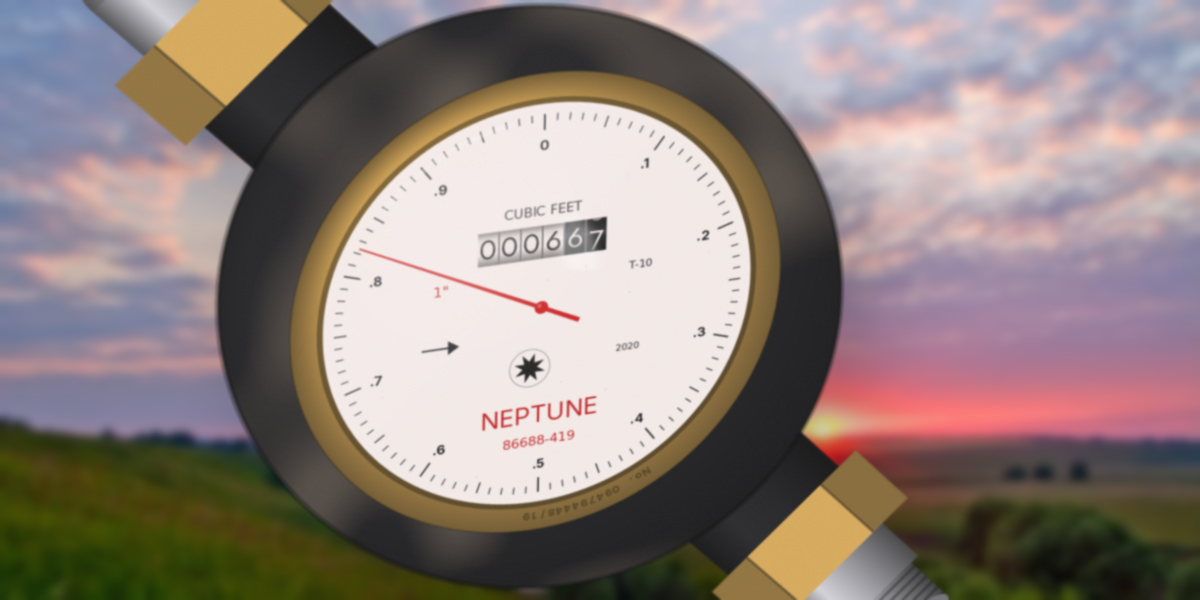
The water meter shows 666.82ft³
